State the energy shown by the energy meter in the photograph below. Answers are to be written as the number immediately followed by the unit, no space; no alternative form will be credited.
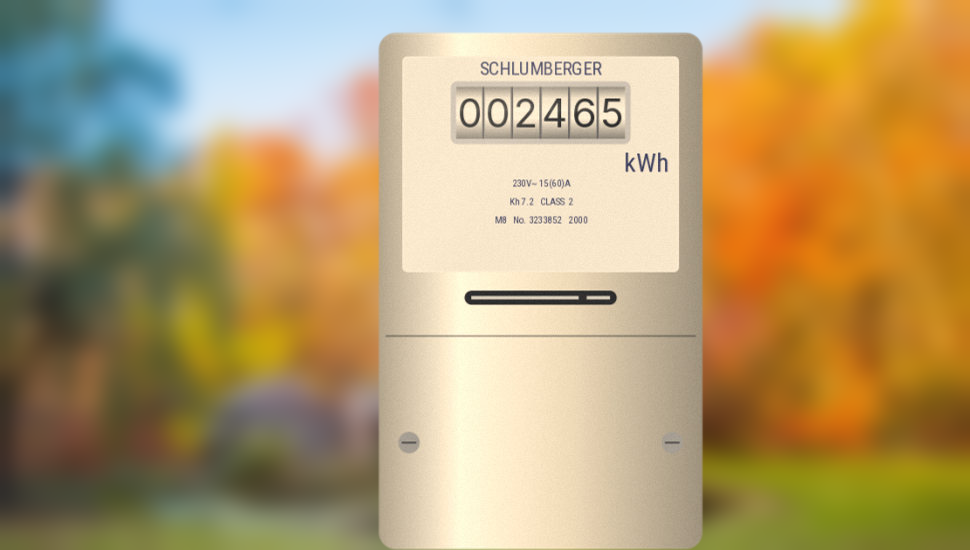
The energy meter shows 2465kWh
